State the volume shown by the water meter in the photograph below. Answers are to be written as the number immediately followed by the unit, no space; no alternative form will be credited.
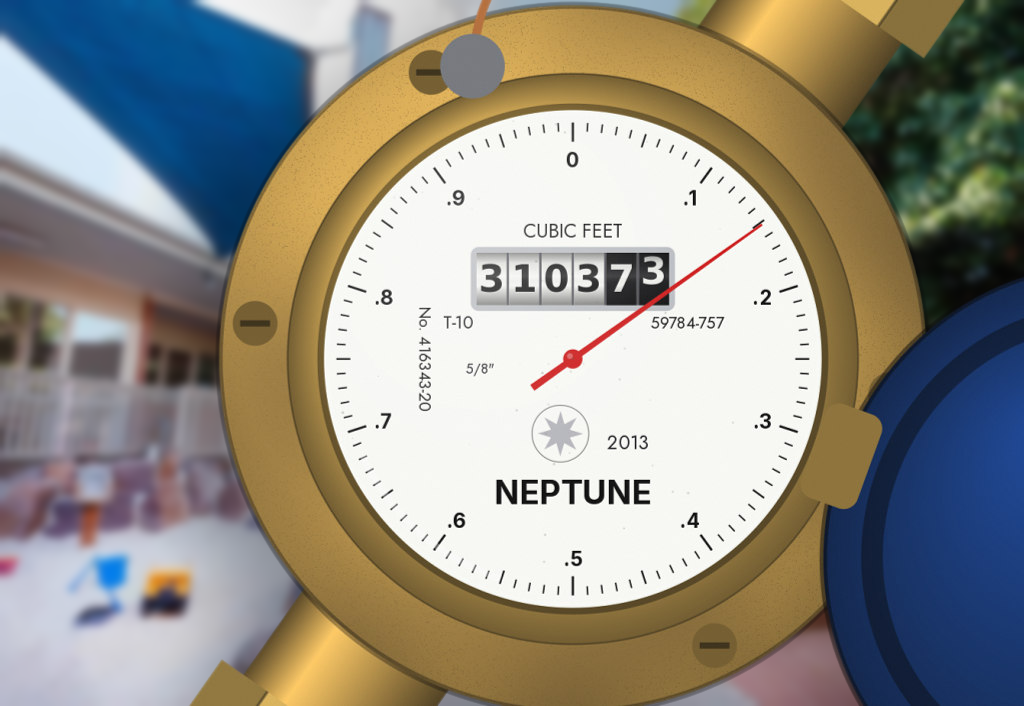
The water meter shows 310373.15ft³
